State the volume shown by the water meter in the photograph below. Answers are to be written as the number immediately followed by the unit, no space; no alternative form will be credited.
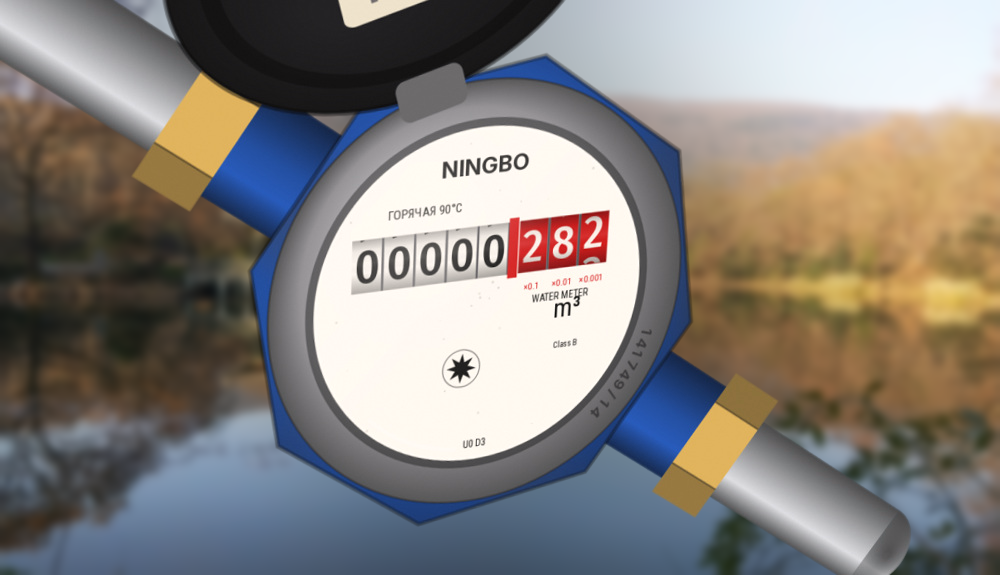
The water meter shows 0.282m³
